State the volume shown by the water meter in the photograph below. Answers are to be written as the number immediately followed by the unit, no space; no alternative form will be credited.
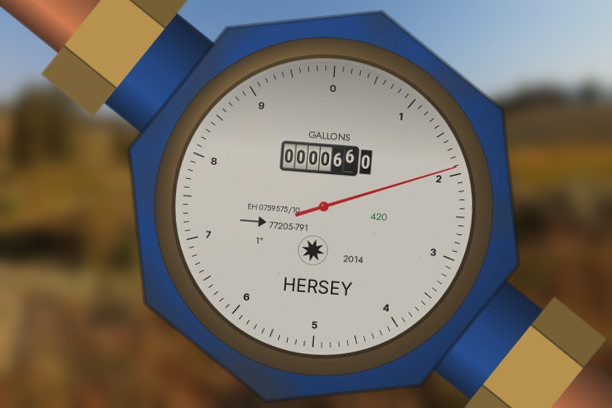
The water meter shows 661.9gal
